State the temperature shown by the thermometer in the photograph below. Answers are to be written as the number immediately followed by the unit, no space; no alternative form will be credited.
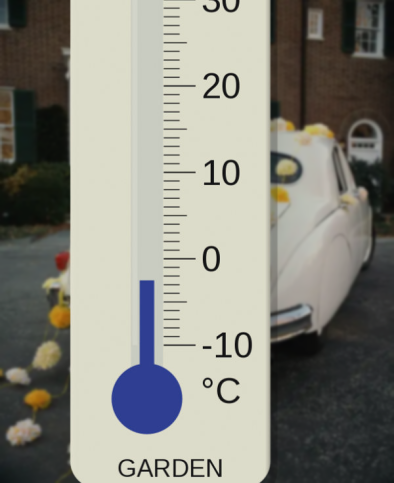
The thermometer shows -2.5°C
